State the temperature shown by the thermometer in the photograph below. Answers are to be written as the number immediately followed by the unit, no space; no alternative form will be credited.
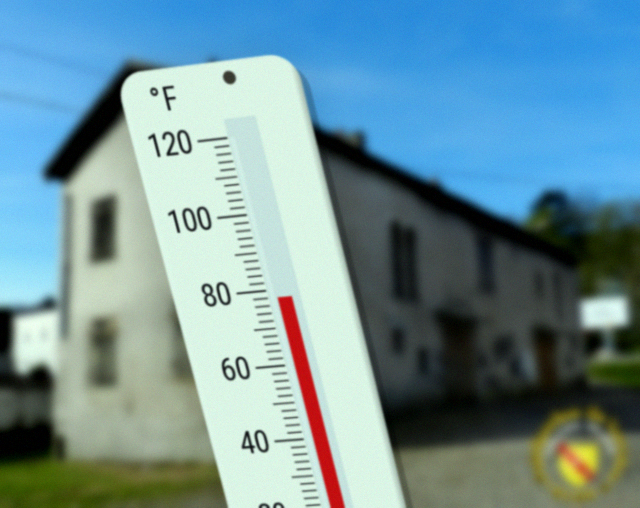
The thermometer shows 78°F
